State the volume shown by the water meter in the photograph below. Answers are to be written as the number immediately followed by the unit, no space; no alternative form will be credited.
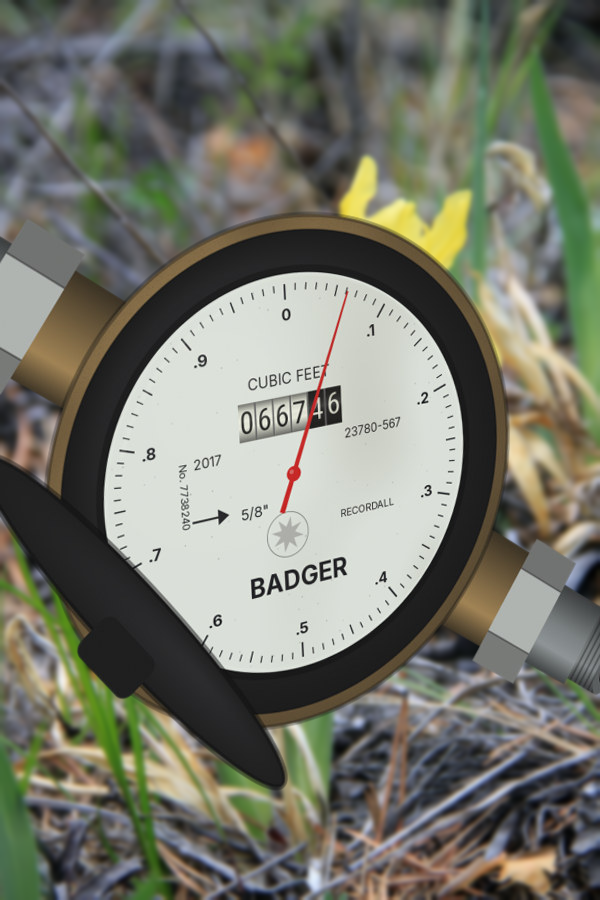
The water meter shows 66746.06ft³
